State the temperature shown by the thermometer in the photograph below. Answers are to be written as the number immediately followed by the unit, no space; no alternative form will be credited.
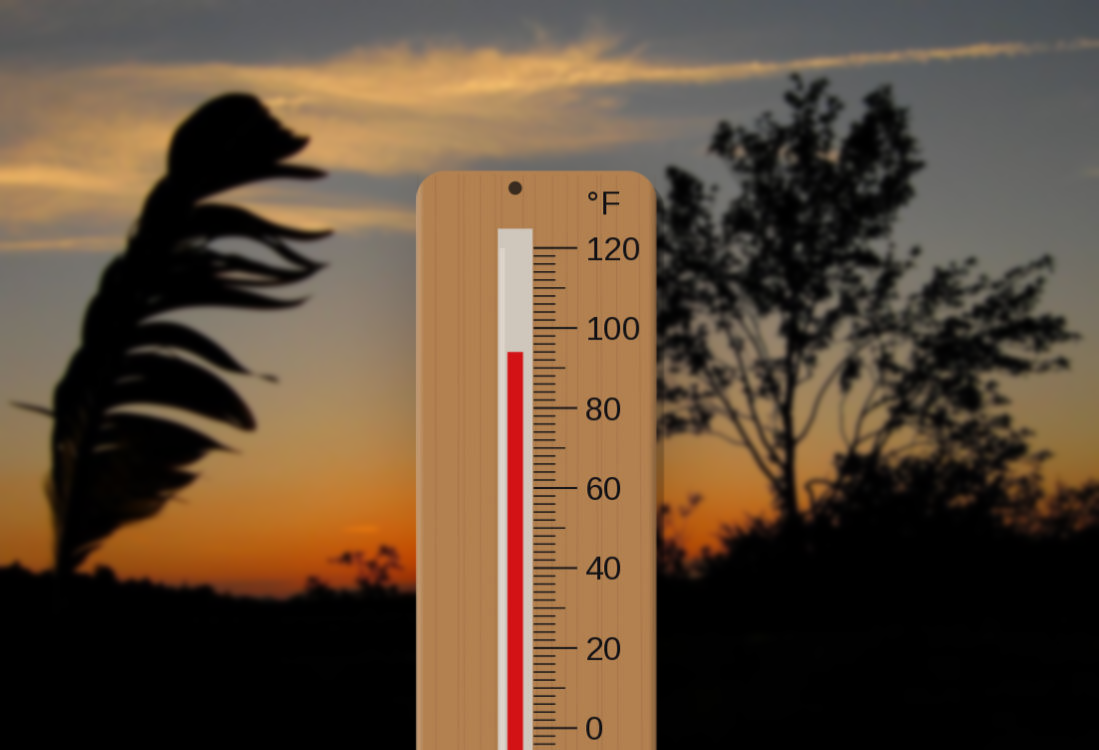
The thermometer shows 94°F
